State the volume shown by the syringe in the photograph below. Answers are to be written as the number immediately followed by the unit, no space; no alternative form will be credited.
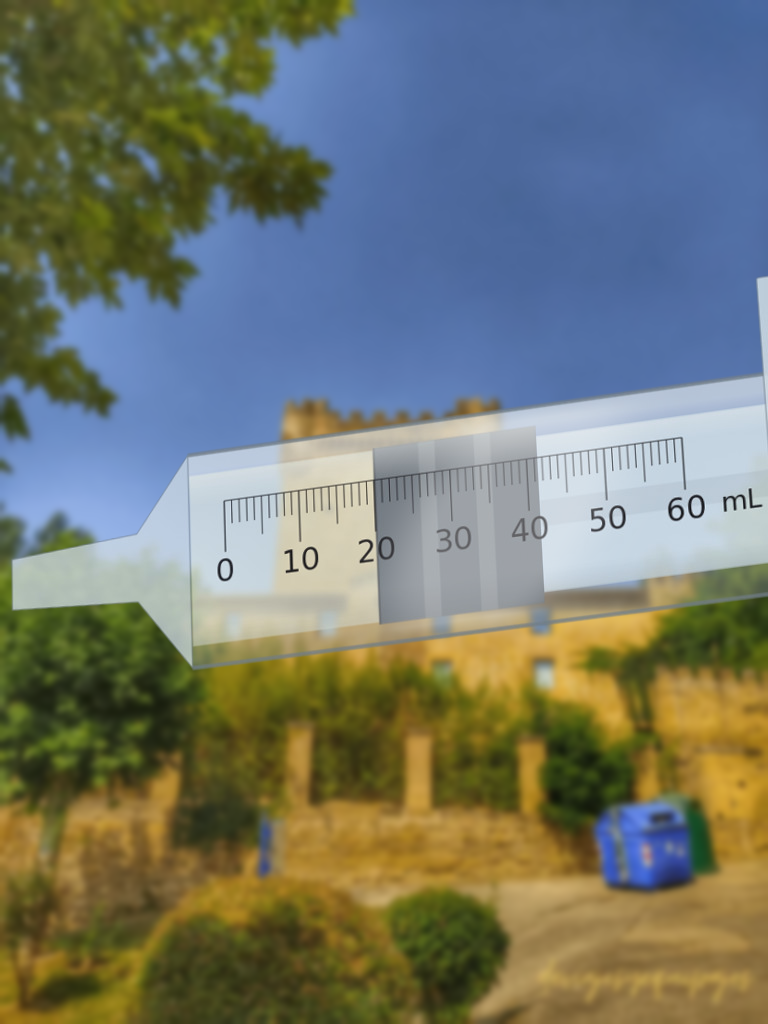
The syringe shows 20mL
